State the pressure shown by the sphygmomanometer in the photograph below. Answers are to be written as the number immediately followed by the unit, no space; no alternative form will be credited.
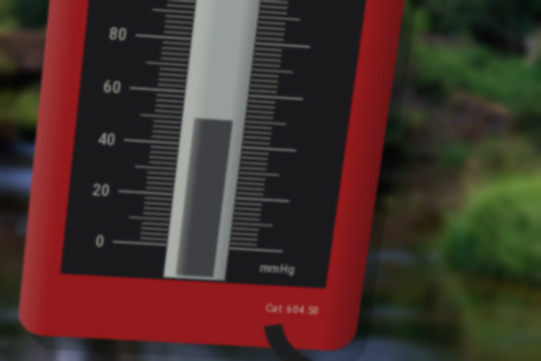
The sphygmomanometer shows 50mmHg
